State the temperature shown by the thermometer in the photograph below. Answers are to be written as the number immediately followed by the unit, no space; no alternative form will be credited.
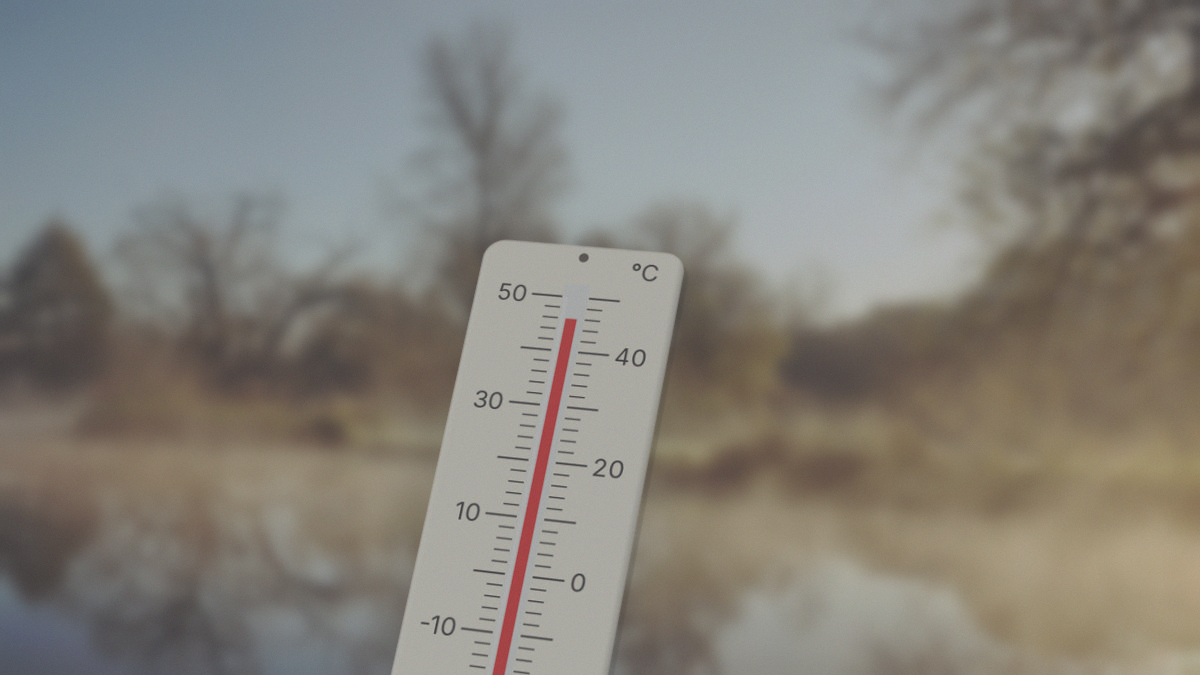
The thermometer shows 46°C
